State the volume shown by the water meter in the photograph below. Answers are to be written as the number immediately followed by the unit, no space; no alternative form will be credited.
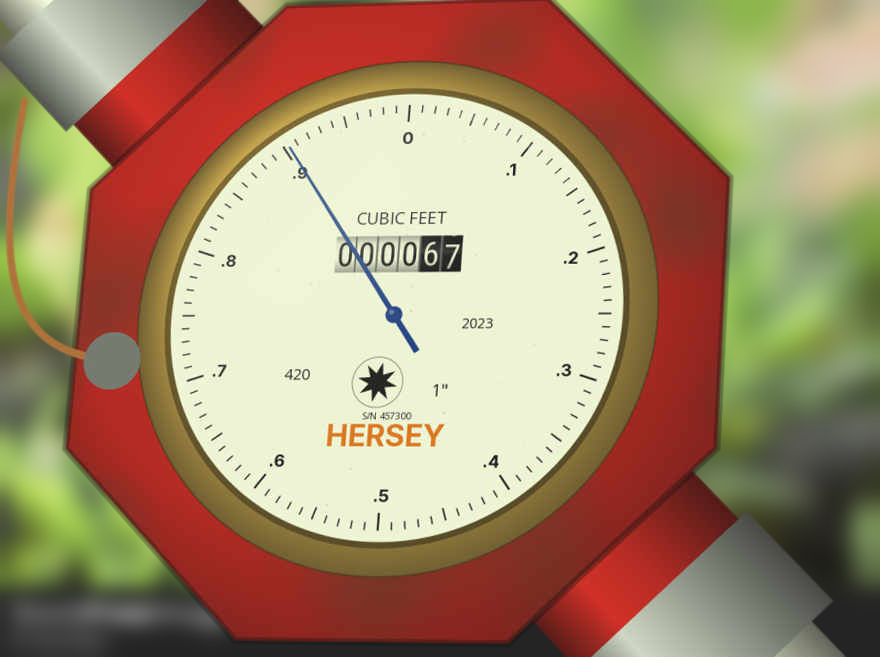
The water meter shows 66.90ft³
